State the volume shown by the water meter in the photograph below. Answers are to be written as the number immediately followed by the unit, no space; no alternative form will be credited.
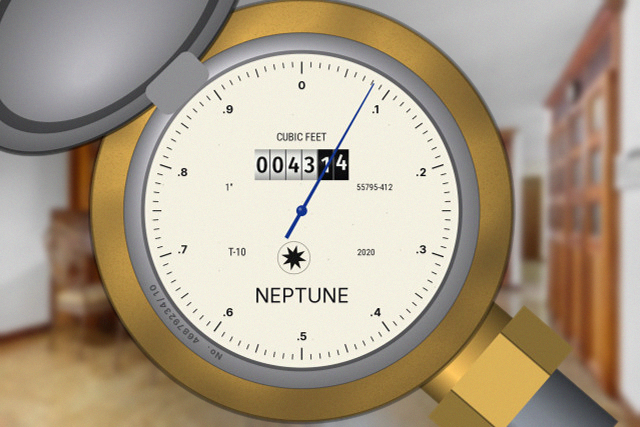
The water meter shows 4314.08ft³
